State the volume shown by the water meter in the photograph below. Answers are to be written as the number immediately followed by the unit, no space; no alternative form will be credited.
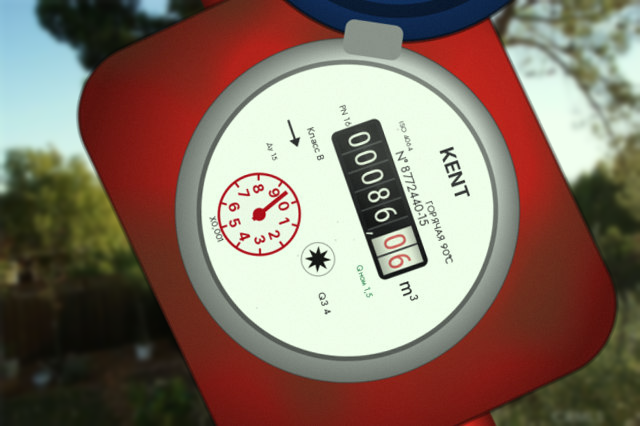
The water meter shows 86.059m³
